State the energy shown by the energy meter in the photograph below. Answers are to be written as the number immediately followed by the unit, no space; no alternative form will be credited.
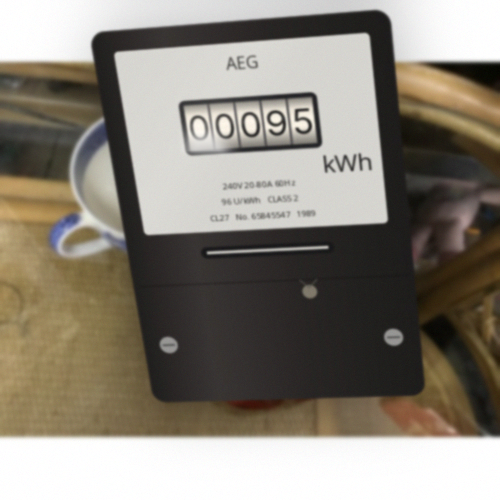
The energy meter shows 95kWh
